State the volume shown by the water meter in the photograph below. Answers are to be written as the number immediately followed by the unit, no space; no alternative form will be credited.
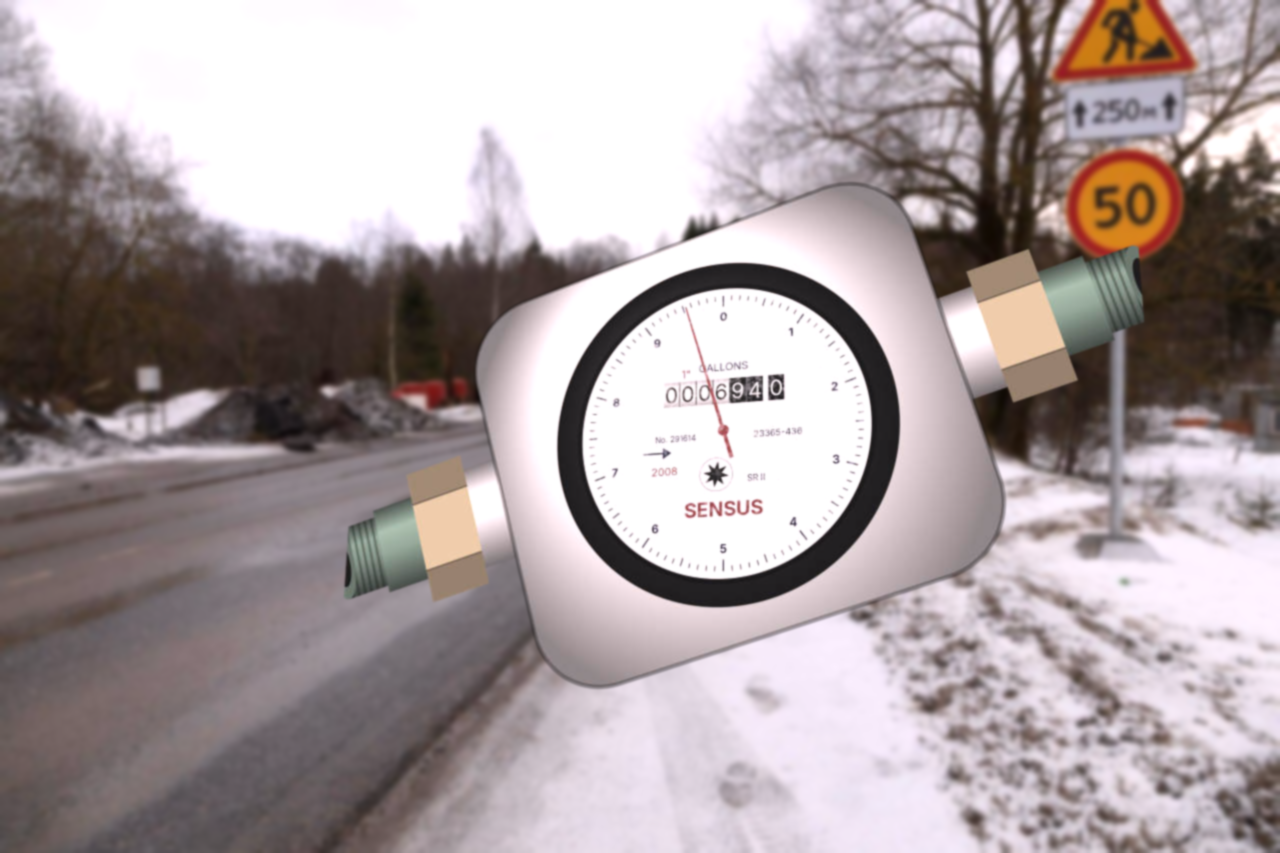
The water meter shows 6939.5gal
